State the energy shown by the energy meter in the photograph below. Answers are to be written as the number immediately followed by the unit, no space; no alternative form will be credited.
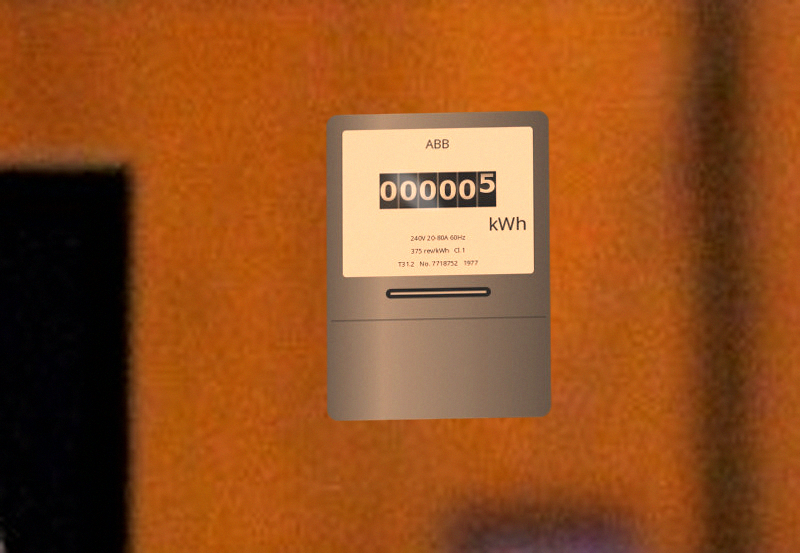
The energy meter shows 5kWh
